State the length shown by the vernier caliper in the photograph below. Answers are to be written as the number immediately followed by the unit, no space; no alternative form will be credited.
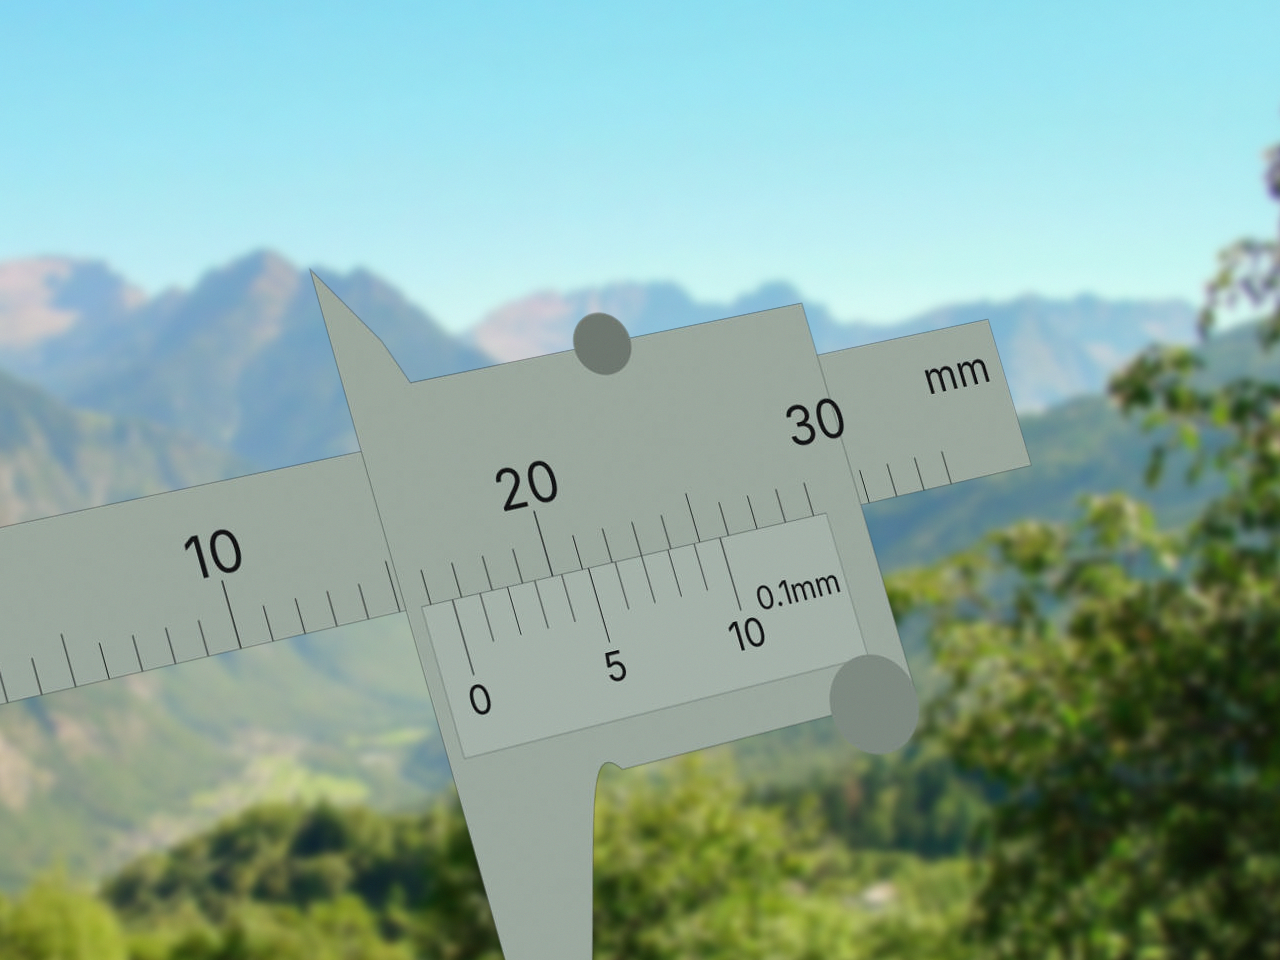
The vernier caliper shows 16.7mm
